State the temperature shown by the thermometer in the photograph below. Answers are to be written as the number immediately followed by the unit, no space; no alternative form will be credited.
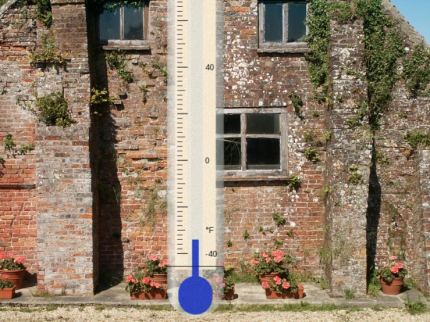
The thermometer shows -34°F
